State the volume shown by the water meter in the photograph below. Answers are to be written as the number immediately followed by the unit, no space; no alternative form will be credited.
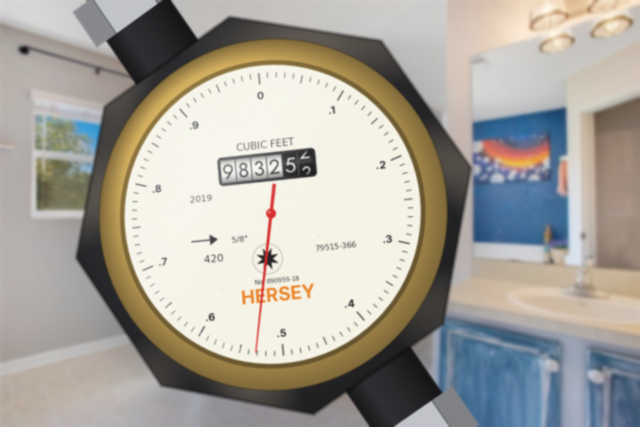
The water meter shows 983252.53ft³
